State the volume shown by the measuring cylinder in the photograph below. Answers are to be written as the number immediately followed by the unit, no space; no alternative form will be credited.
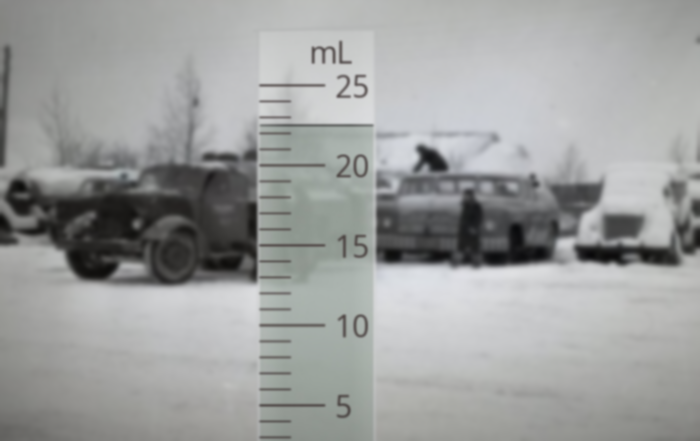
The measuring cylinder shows 22.5mL
